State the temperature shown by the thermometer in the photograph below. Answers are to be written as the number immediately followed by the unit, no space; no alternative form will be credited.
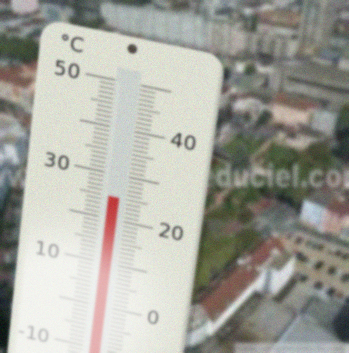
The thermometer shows 25°C
